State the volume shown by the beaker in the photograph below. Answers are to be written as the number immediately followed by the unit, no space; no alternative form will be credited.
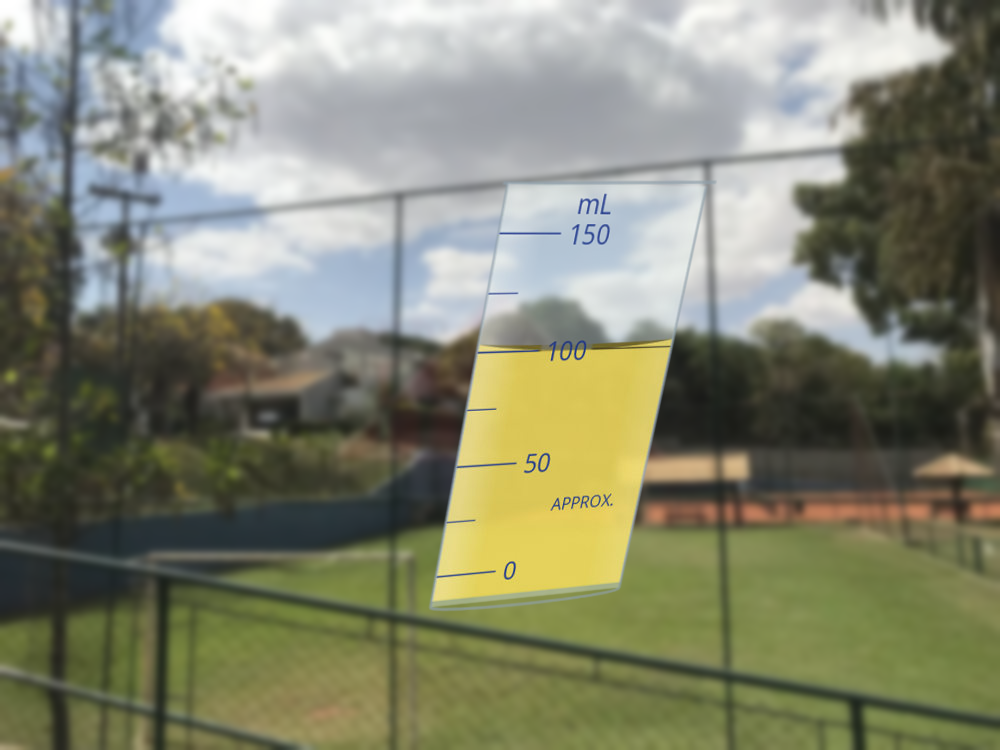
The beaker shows 100mL
